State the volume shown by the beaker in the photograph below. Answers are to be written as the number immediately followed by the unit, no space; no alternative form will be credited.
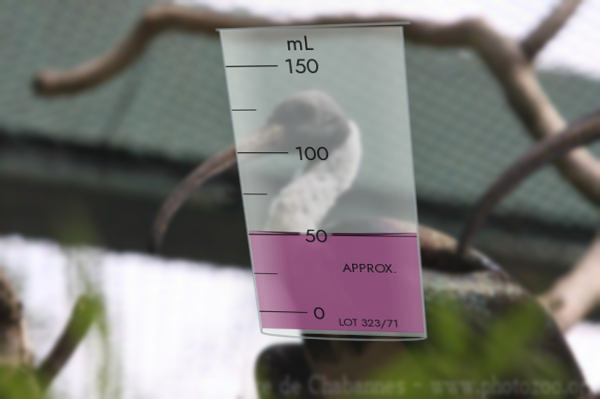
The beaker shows 50mL
